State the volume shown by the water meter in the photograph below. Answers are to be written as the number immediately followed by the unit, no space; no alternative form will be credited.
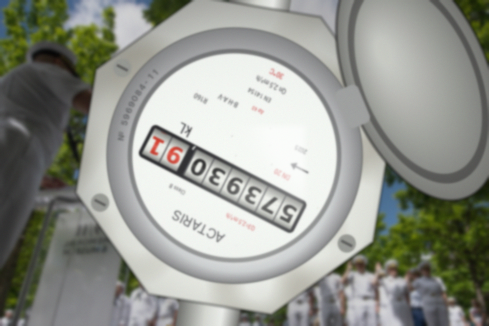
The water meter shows 573930.91kL
